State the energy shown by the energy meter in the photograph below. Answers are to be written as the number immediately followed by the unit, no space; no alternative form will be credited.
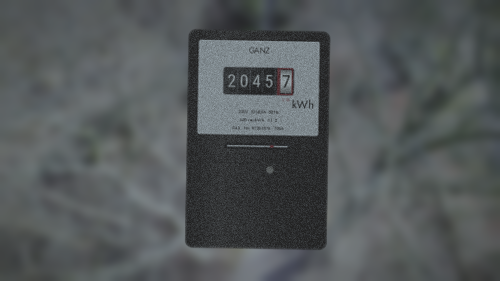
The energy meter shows 2045.7kWh
